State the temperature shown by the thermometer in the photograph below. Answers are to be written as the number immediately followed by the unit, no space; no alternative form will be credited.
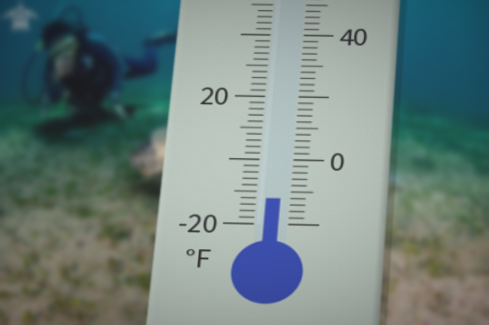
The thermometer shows -12°F
